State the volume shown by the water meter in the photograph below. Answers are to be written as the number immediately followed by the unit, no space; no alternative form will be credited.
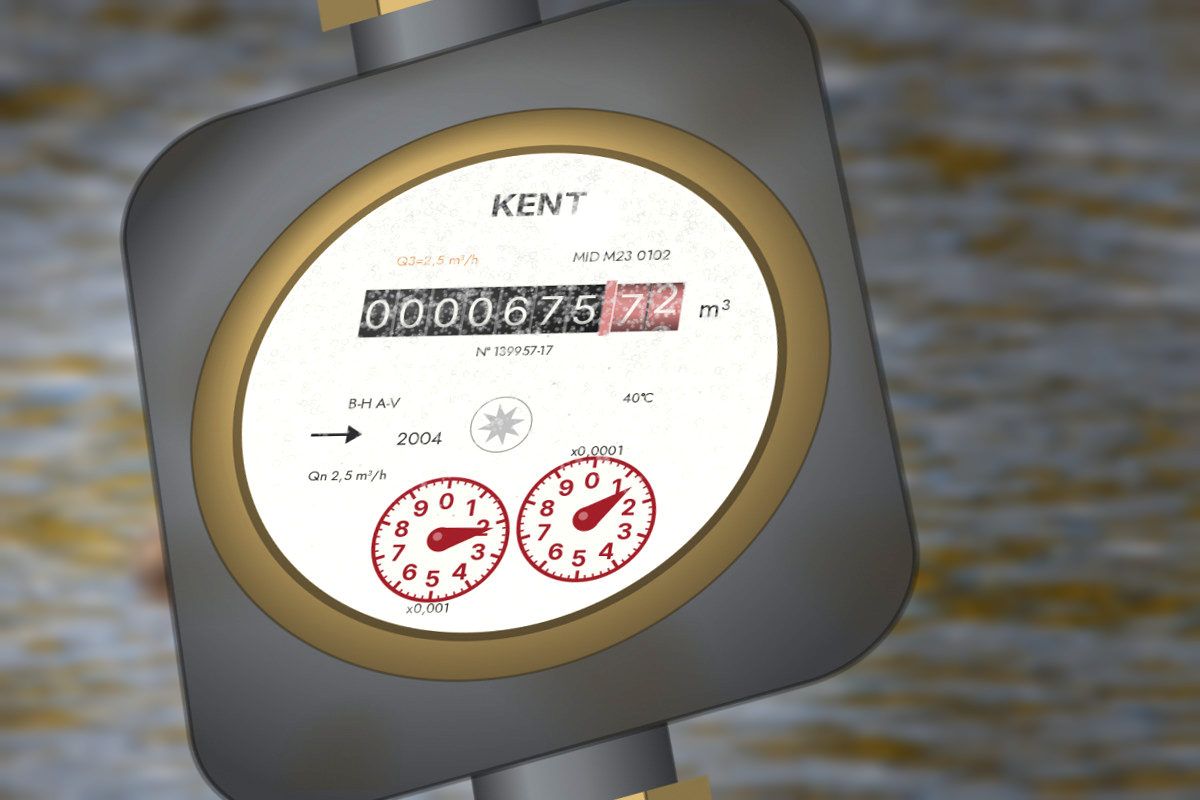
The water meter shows 675.7221m³
